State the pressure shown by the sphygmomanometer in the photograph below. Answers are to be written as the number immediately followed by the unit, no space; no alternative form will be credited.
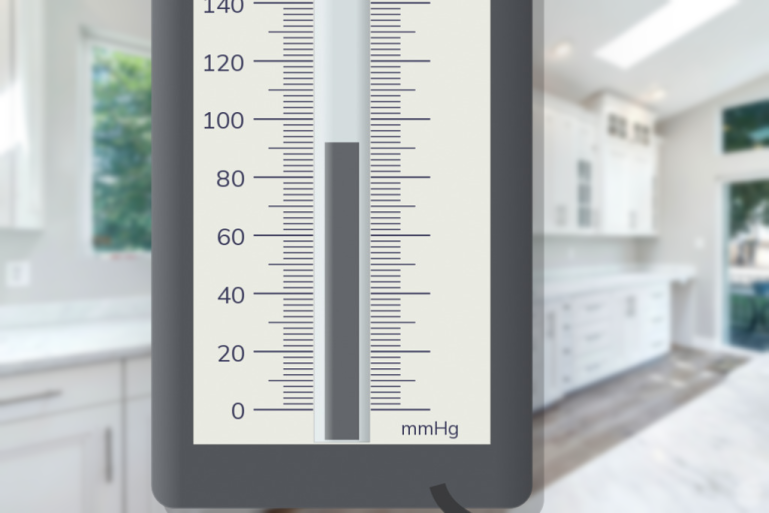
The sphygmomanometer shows 92mmHg
